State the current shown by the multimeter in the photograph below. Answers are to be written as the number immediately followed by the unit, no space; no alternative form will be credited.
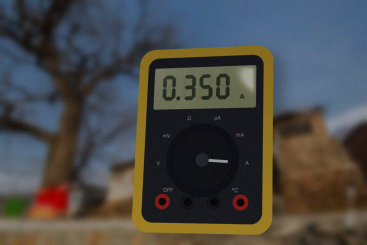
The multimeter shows 0.350A
